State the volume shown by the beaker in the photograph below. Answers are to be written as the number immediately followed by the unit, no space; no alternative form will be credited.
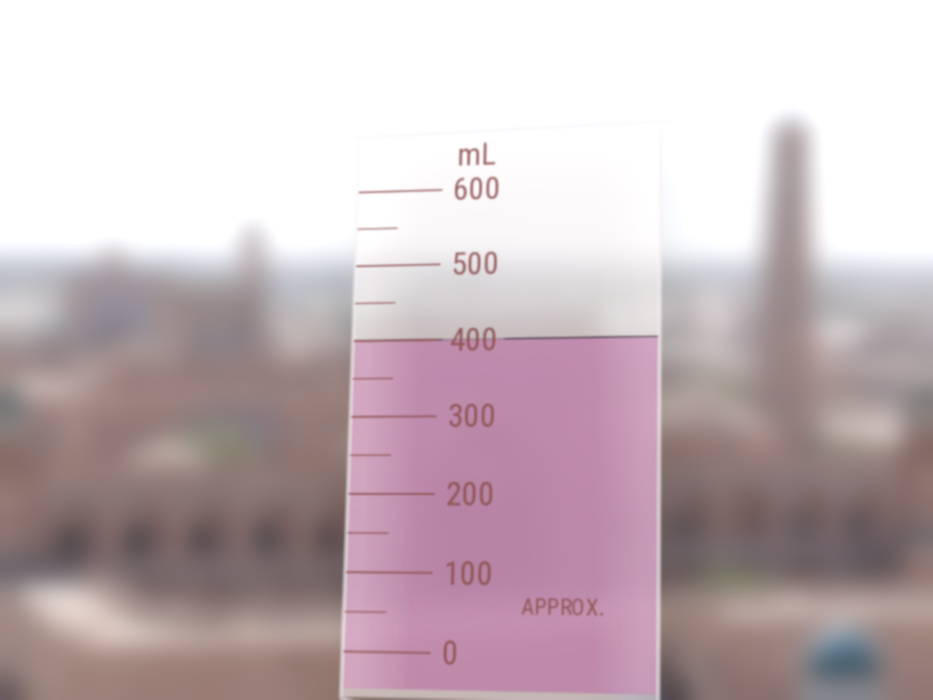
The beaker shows 400mL
